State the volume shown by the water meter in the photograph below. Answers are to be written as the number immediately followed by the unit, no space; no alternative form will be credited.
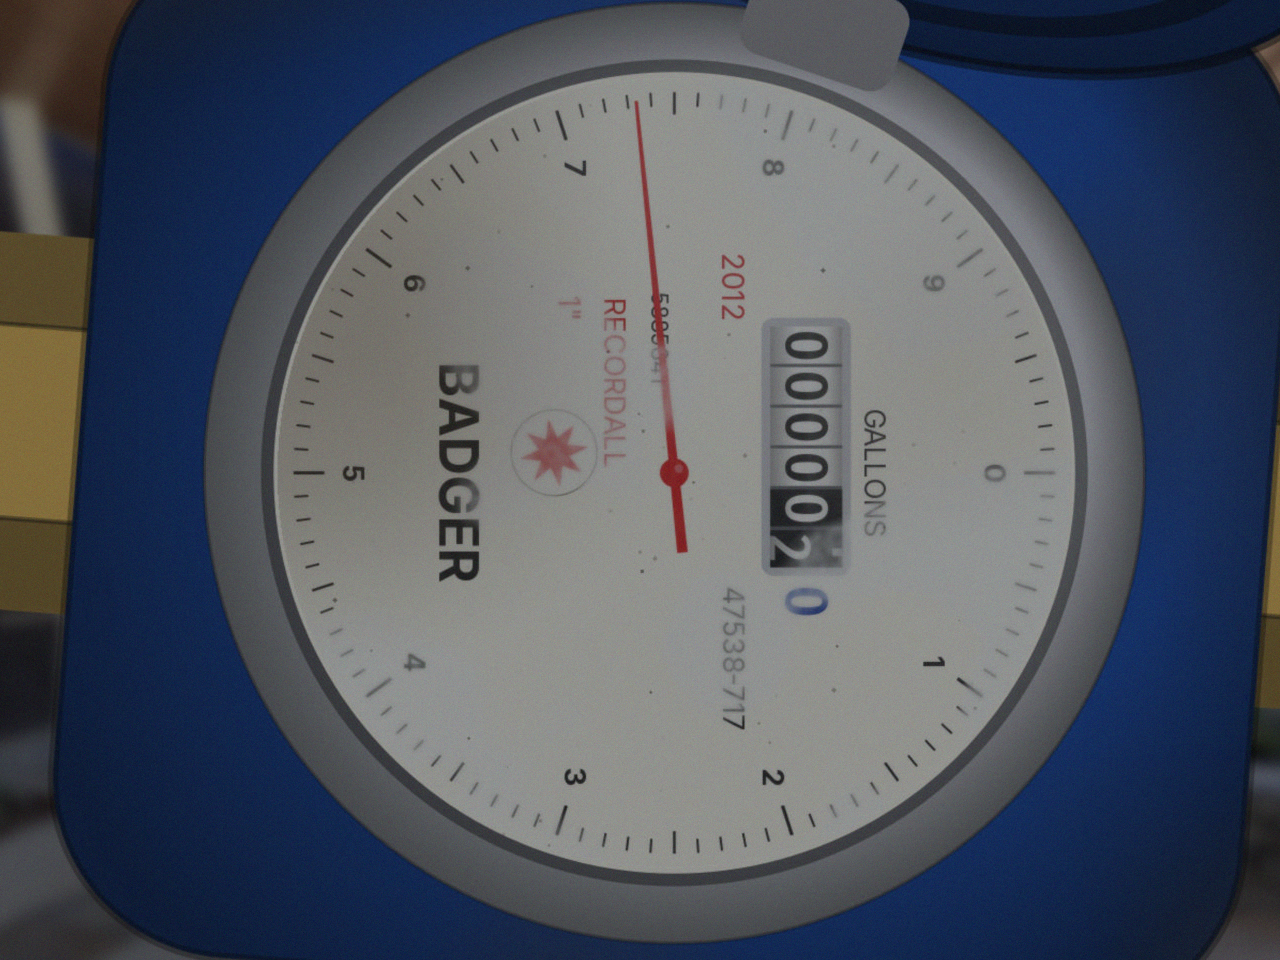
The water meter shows 17.3gal
